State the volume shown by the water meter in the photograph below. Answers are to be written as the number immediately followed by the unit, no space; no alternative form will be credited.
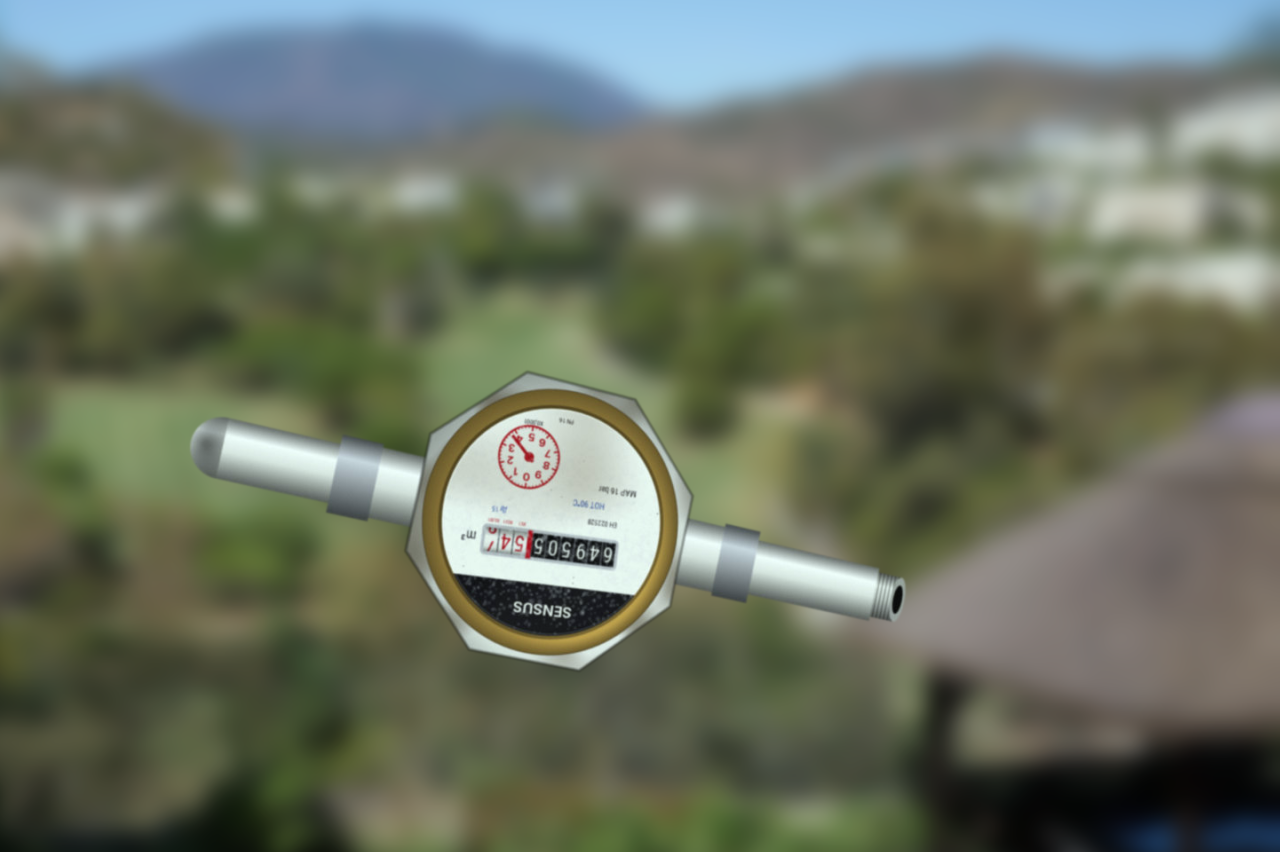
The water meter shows 649505.5473m³
